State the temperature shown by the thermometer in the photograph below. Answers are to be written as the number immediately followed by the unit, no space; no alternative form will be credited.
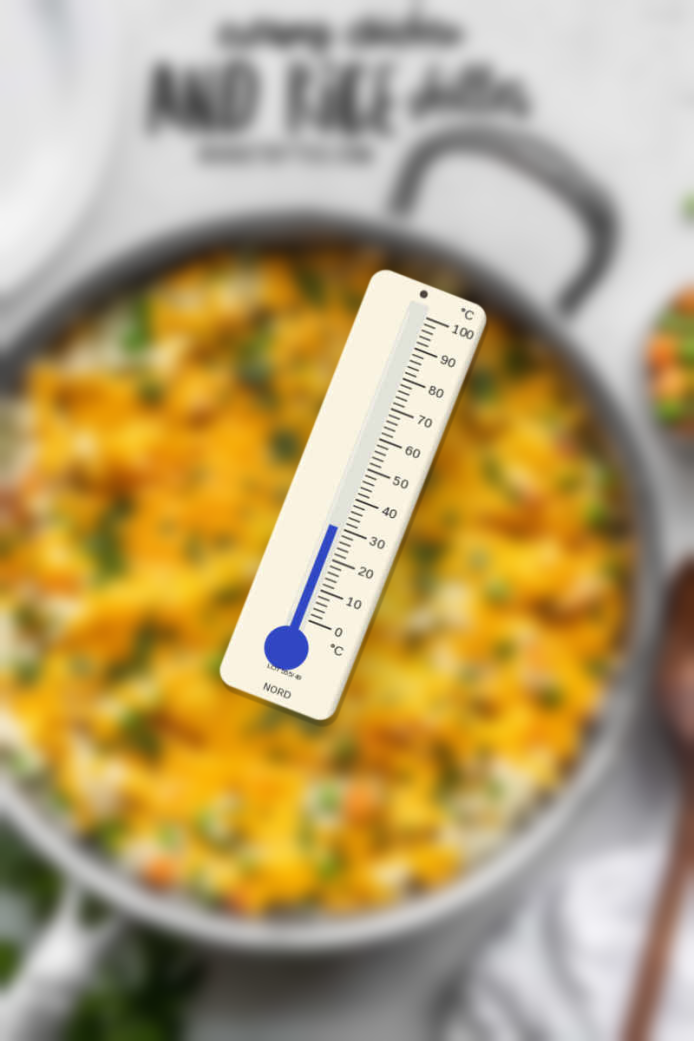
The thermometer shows 30°C
